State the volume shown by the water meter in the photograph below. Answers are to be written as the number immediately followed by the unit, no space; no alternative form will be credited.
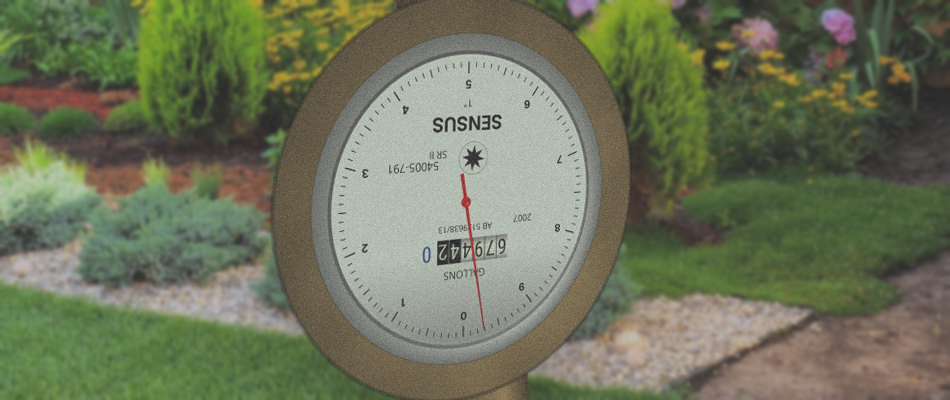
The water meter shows 6794419.7gal
